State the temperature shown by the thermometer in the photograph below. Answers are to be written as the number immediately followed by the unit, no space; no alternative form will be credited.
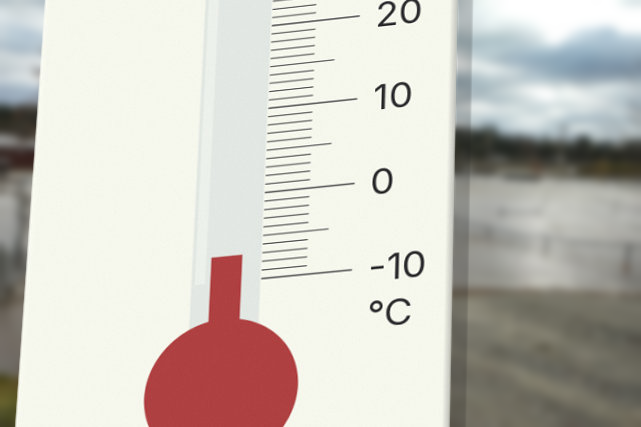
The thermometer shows -7°C
